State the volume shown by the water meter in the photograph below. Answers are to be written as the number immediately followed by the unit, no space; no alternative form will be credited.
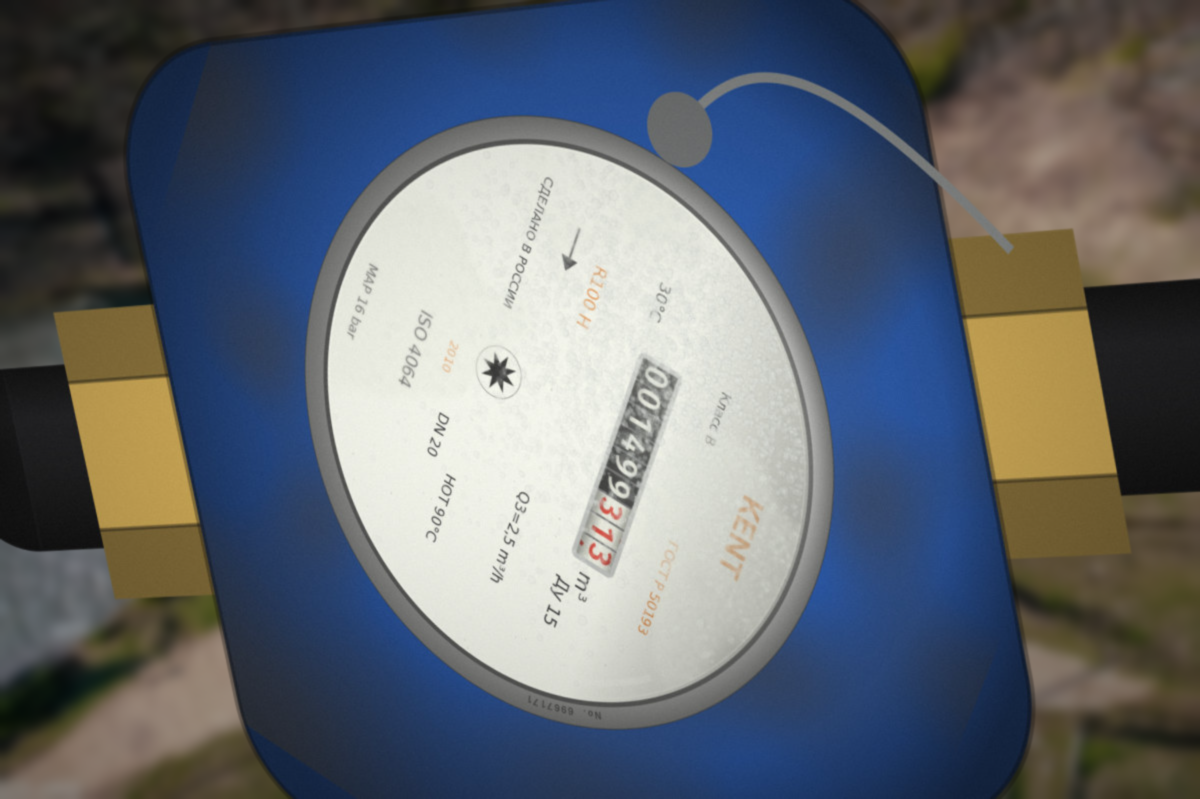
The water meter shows 1499.313m³
